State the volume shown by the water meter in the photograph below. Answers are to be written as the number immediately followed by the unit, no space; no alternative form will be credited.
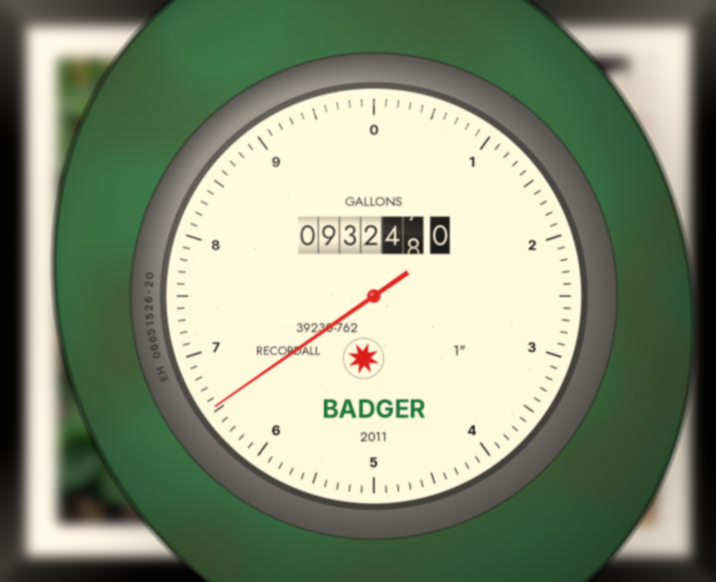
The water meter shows 932476.5gal
